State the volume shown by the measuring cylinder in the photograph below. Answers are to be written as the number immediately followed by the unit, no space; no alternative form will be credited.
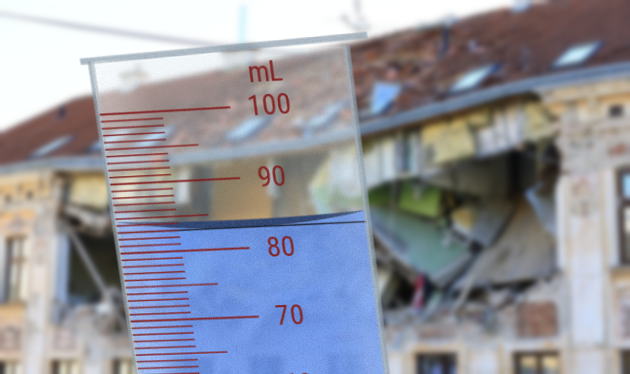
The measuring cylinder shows 83mL
